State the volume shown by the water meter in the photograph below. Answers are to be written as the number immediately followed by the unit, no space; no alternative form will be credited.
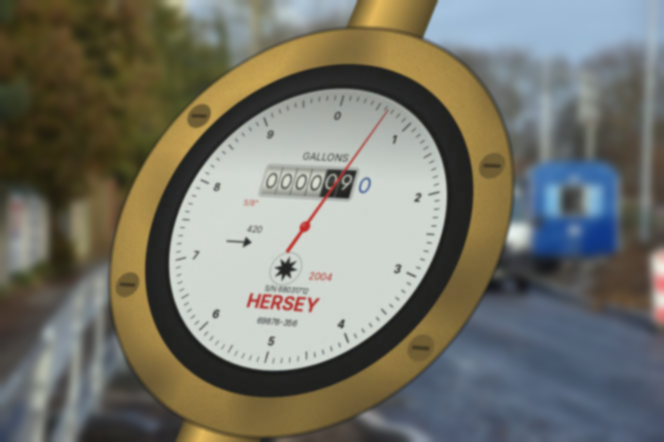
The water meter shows 90.6gal
